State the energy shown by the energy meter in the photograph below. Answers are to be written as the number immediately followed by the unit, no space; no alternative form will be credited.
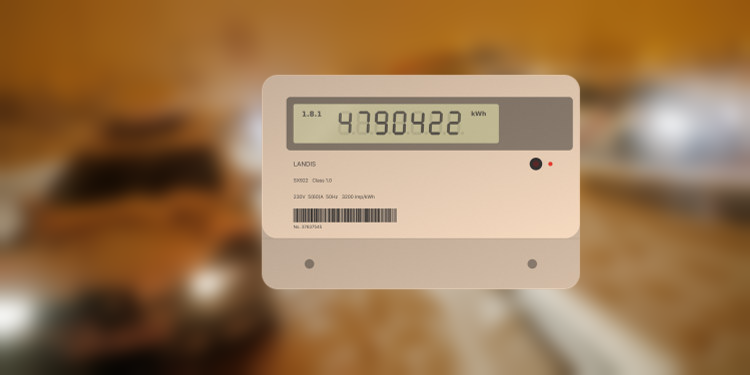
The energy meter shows 4790422kWh
